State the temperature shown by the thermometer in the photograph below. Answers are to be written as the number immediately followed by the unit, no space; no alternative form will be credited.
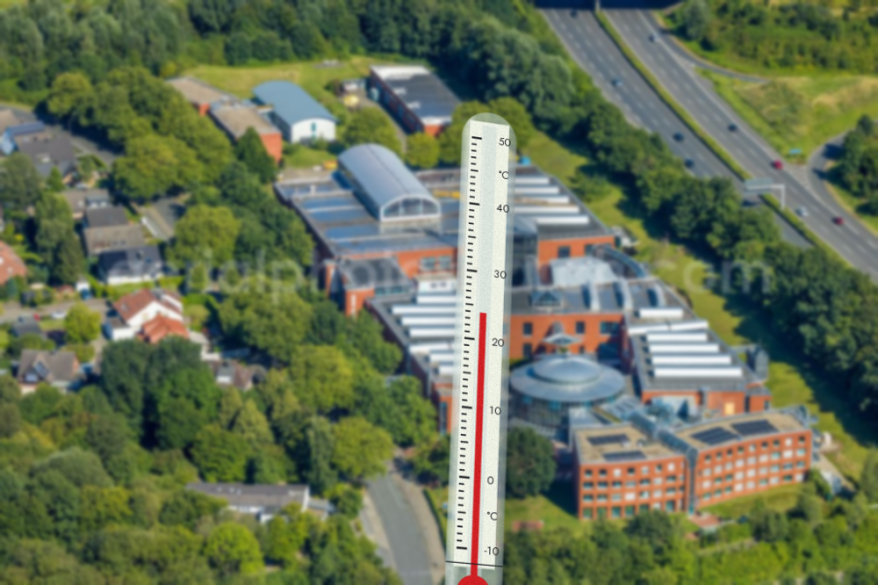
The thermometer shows 24°C
